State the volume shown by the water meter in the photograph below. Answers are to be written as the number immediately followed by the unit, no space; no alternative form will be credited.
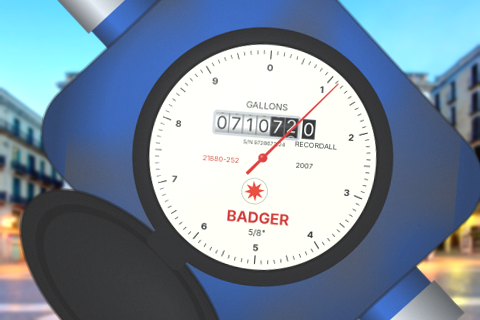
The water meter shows 710721.1gal
